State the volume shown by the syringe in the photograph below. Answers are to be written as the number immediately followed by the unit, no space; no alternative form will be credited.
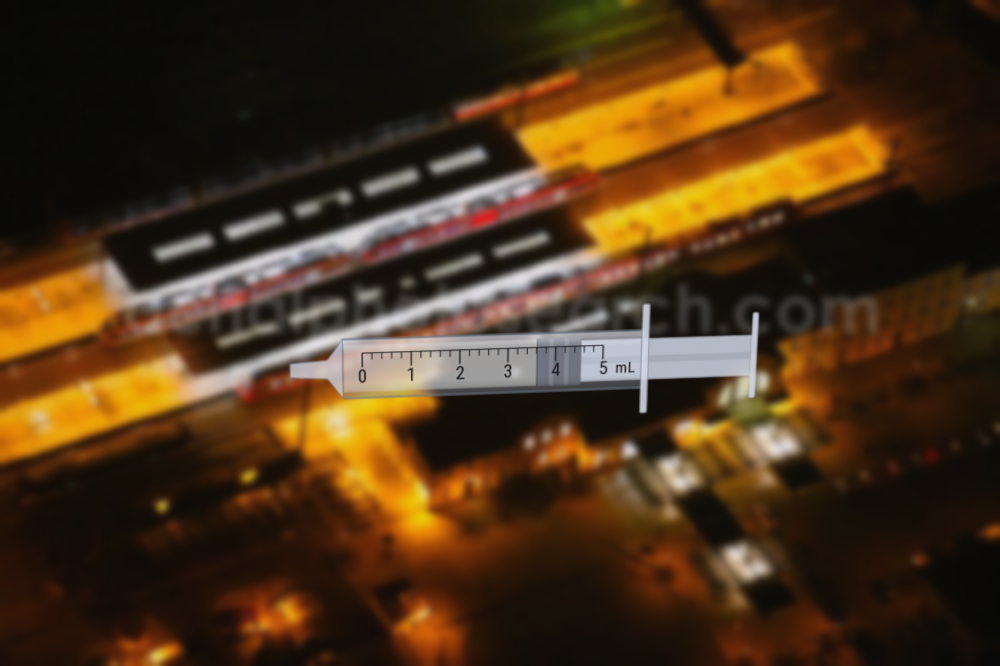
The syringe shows 3.6mL
